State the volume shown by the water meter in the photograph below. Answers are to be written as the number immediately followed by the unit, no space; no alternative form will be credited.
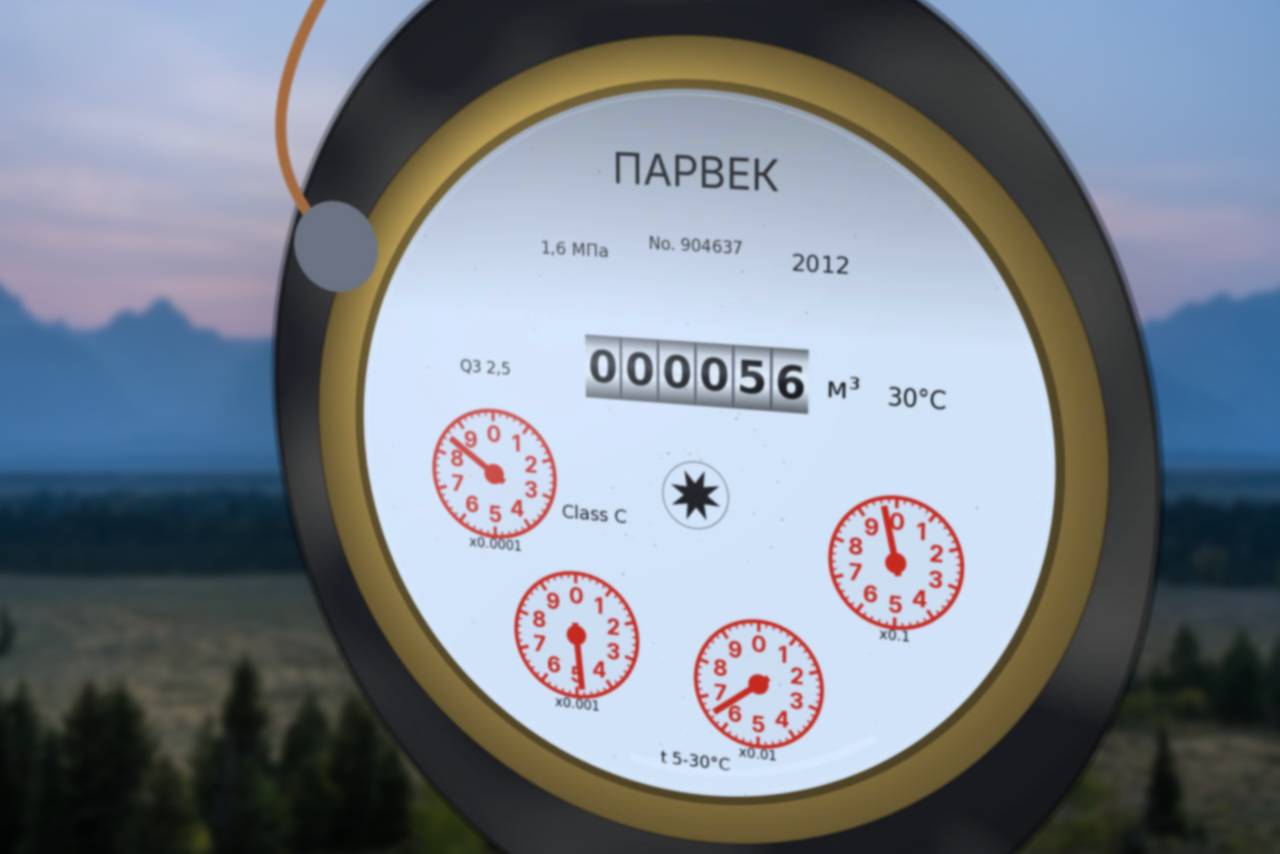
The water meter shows 55.9648m³
